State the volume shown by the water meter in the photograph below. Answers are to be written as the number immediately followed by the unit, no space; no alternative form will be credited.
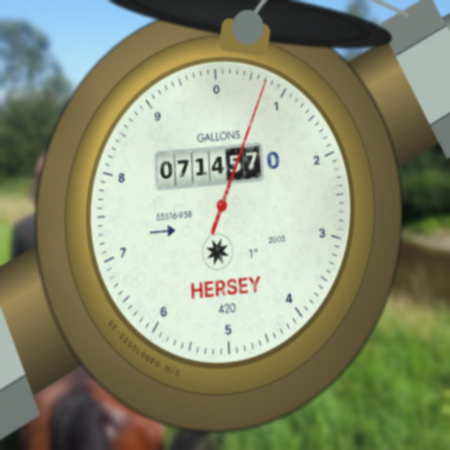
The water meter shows 714570.7gal
